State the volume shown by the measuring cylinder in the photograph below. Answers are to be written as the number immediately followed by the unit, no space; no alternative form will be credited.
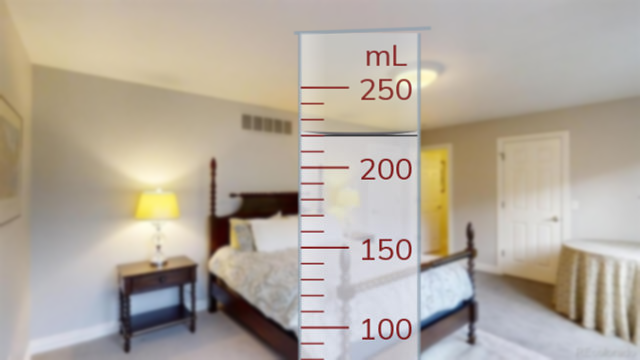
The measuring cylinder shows 220mL
